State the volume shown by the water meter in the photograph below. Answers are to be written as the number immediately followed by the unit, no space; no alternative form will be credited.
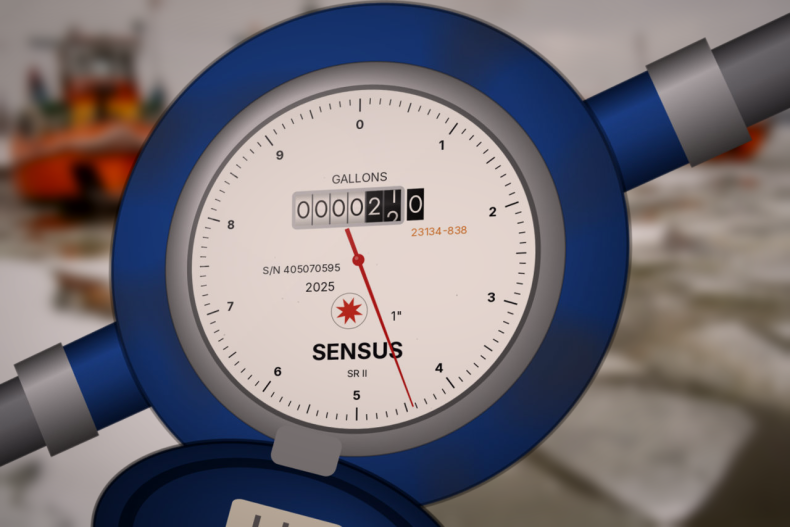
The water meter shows 214.4gal
